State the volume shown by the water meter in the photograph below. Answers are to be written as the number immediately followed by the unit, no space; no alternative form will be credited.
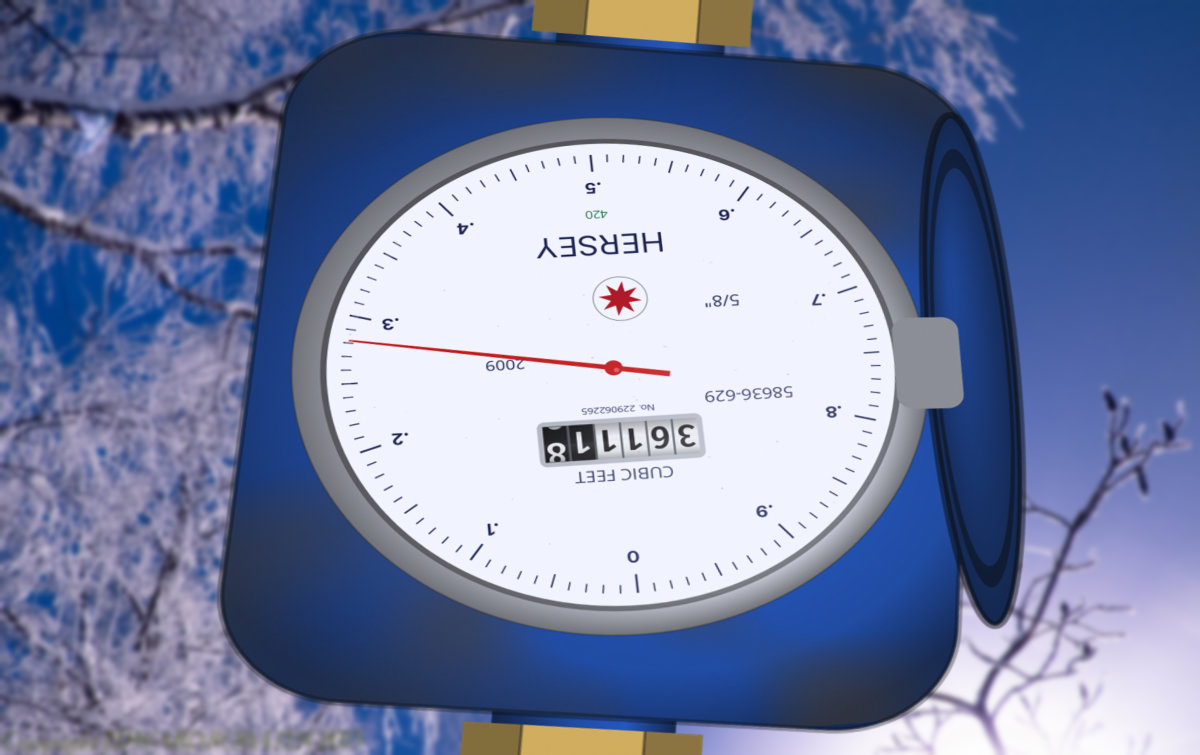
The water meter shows 361118.28ft³
